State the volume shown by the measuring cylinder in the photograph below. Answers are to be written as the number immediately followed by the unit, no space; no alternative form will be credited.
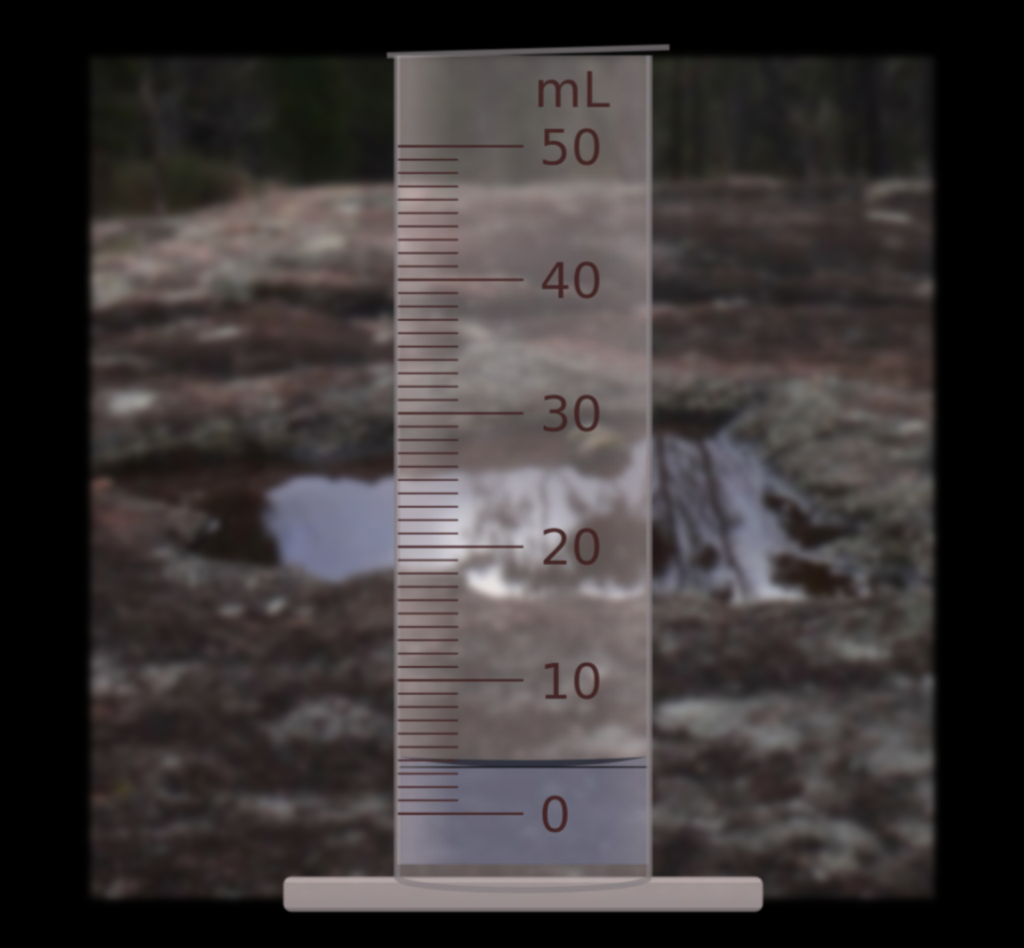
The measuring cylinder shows 3.5mL
